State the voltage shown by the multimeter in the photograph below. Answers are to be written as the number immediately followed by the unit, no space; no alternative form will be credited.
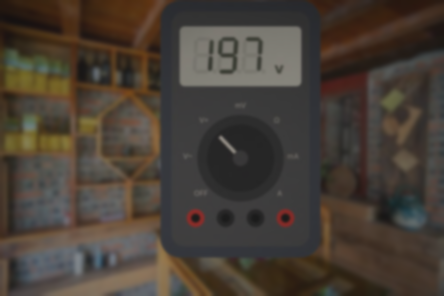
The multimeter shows 197V
